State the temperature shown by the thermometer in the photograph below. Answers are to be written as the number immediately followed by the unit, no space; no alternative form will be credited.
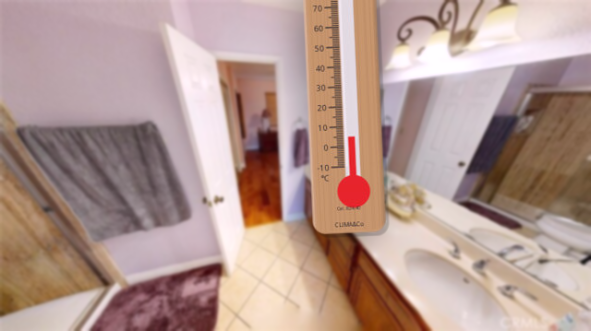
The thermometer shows 5°C
